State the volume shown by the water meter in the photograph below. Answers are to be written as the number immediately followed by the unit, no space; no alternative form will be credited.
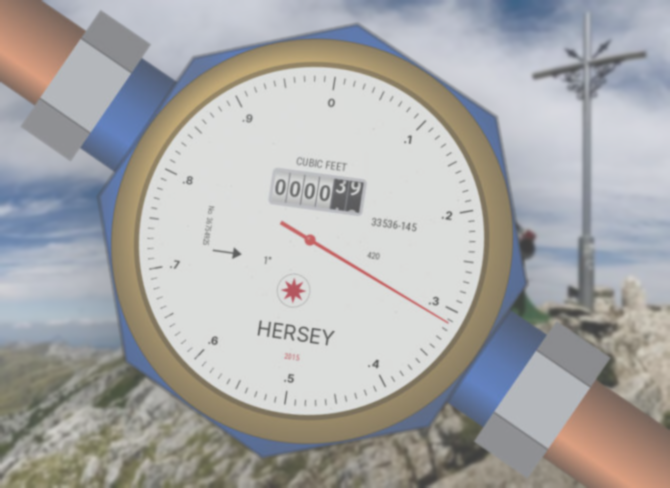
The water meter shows 39.31ft³
